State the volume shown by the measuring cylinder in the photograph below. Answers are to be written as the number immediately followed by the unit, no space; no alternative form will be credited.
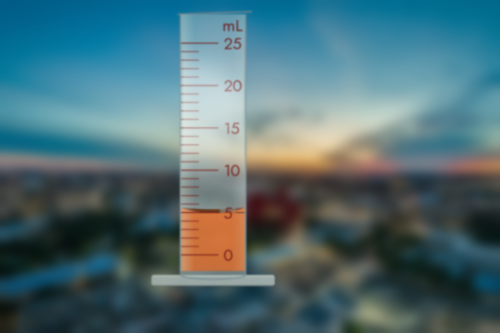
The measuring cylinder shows 5mL
